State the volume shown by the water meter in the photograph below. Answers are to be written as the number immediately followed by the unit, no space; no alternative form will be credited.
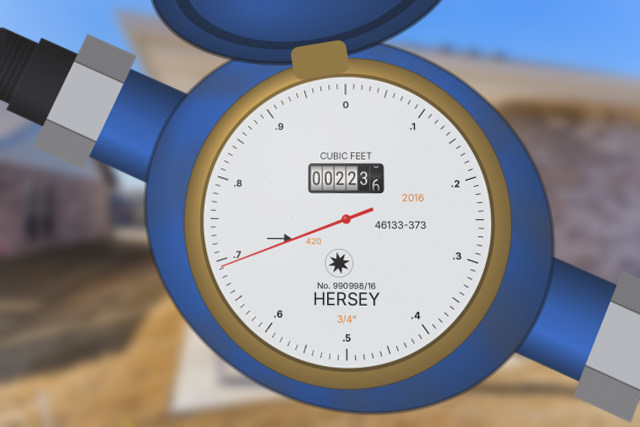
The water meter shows 2235.69ft³
